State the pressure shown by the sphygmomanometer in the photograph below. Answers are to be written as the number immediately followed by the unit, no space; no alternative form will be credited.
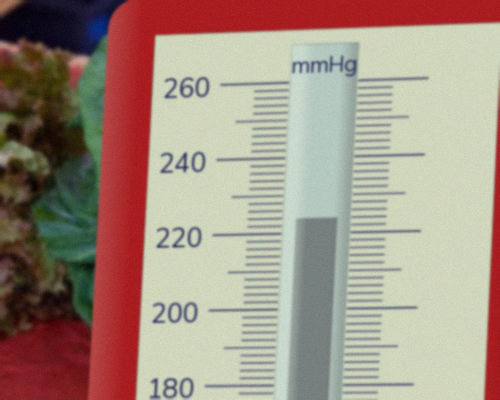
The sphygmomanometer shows 224mmHg
